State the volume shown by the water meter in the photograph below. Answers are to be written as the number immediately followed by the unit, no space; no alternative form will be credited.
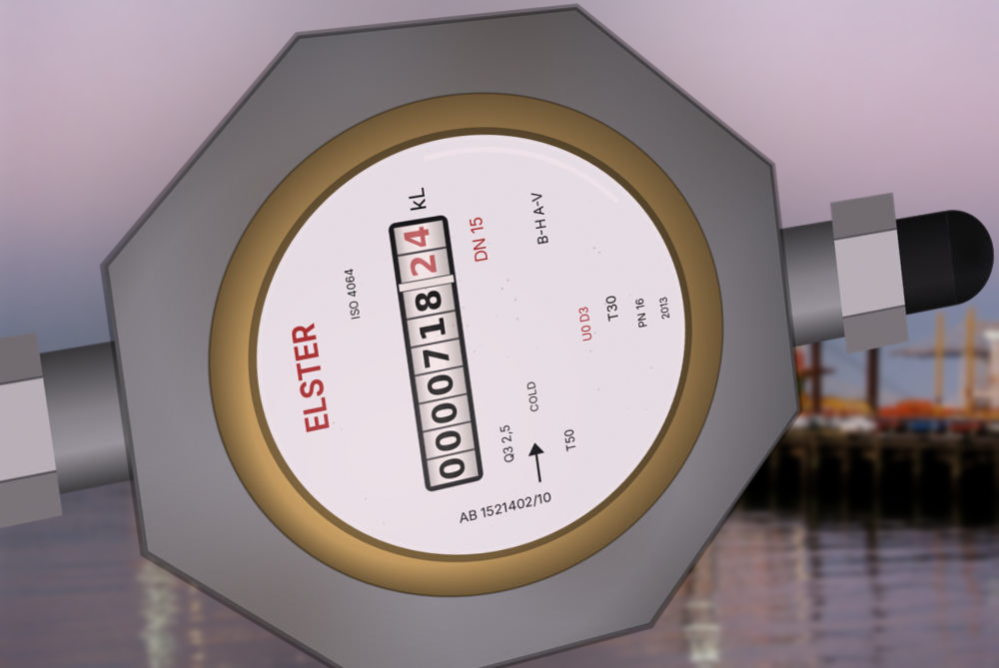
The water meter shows 718.24kL
